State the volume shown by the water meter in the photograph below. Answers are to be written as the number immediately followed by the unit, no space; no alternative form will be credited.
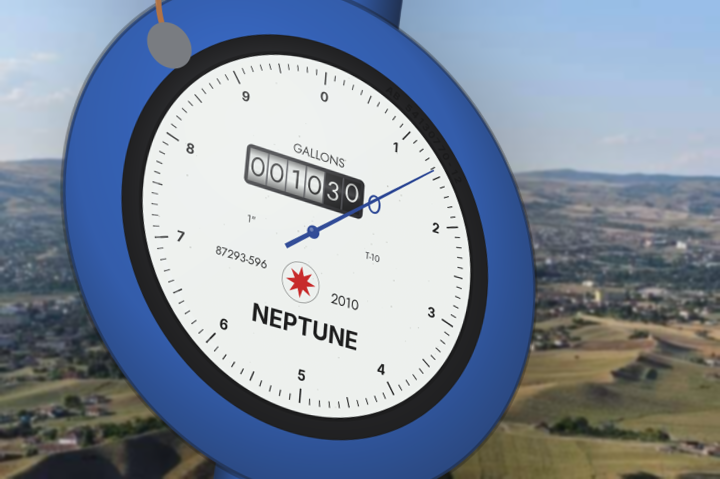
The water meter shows 10301.4gal
